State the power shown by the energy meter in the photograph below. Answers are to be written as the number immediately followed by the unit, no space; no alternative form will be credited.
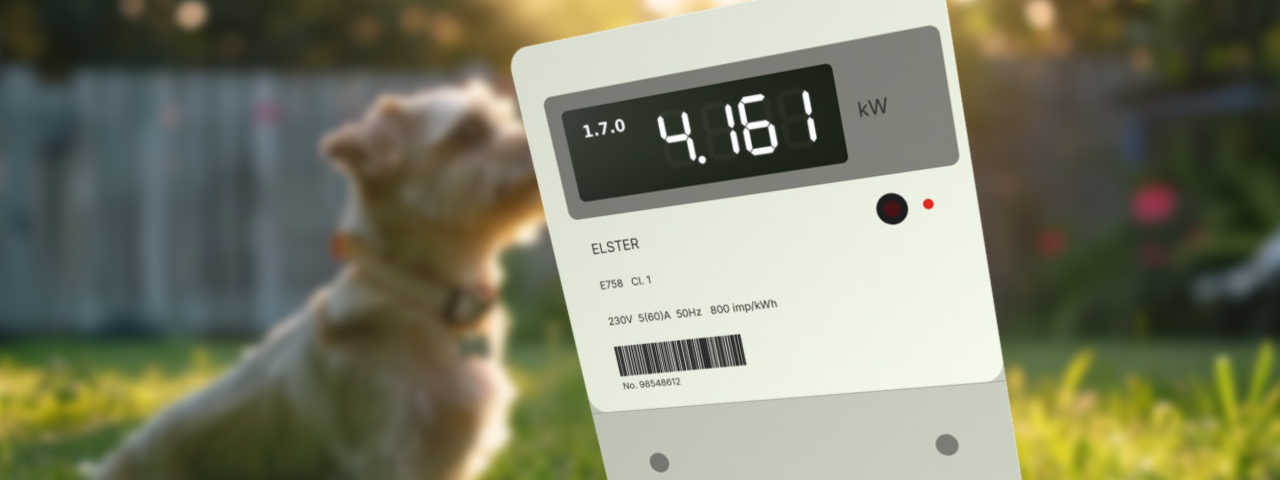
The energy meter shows 4.161kW
